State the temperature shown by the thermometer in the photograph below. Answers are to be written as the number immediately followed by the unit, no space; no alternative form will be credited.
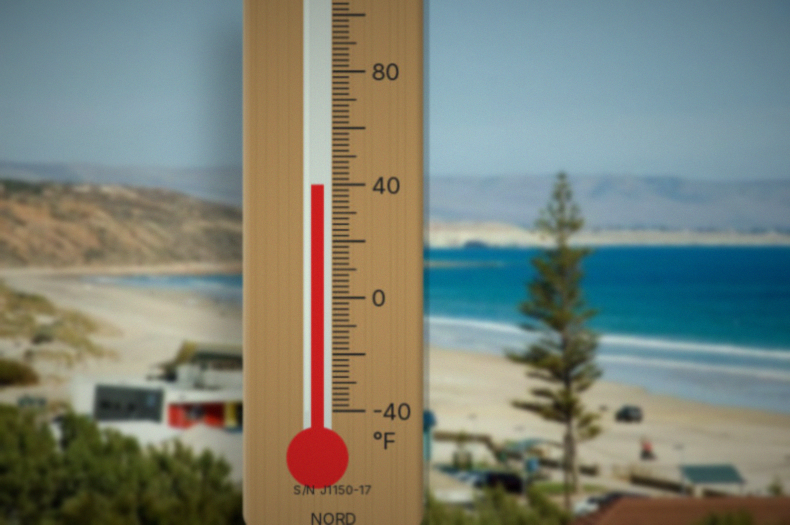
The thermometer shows 40°F
